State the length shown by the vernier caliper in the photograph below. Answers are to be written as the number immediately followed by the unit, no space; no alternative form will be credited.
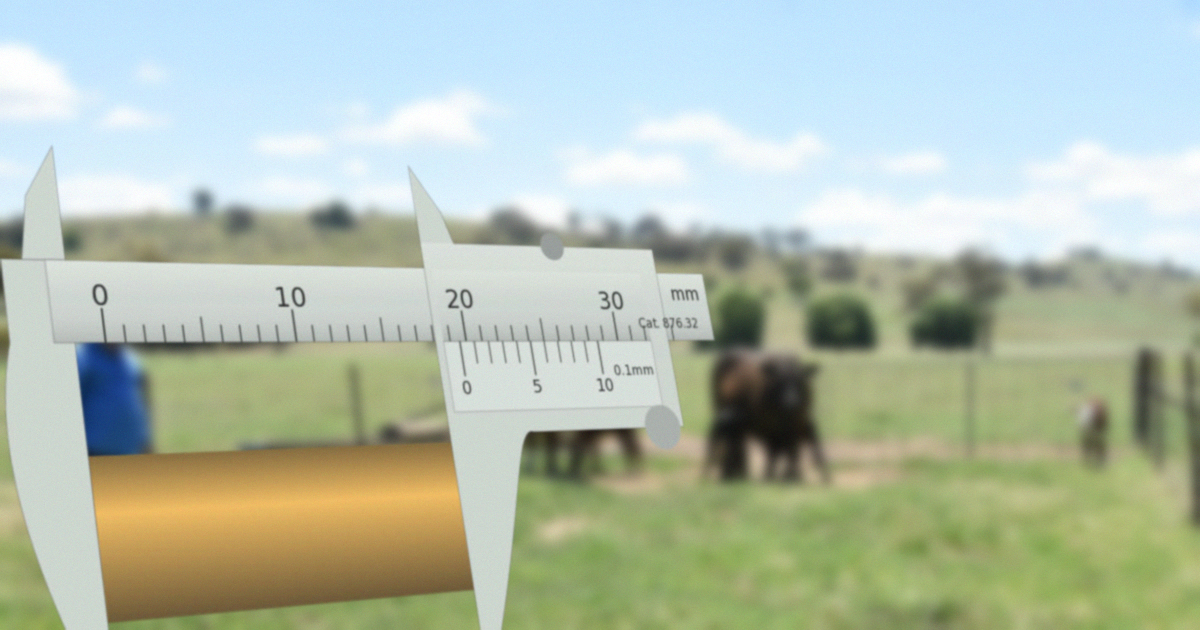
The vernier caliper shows 19.6mm
